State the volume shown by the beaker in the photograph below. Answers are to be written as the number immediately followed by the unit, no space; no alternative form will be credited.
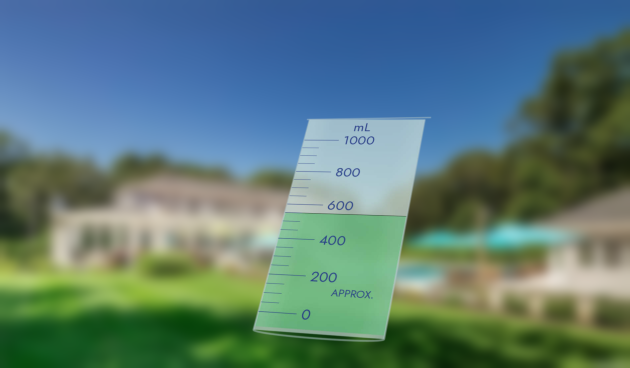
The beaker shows 550mL
